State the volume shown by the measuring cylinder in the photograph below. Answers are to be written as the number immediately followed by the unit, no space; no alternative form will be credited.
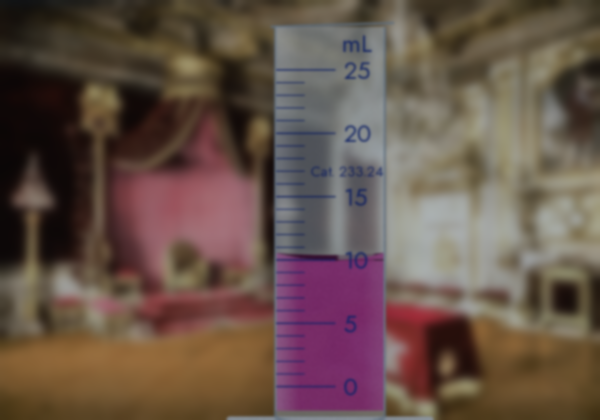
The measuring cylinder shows 10mL
